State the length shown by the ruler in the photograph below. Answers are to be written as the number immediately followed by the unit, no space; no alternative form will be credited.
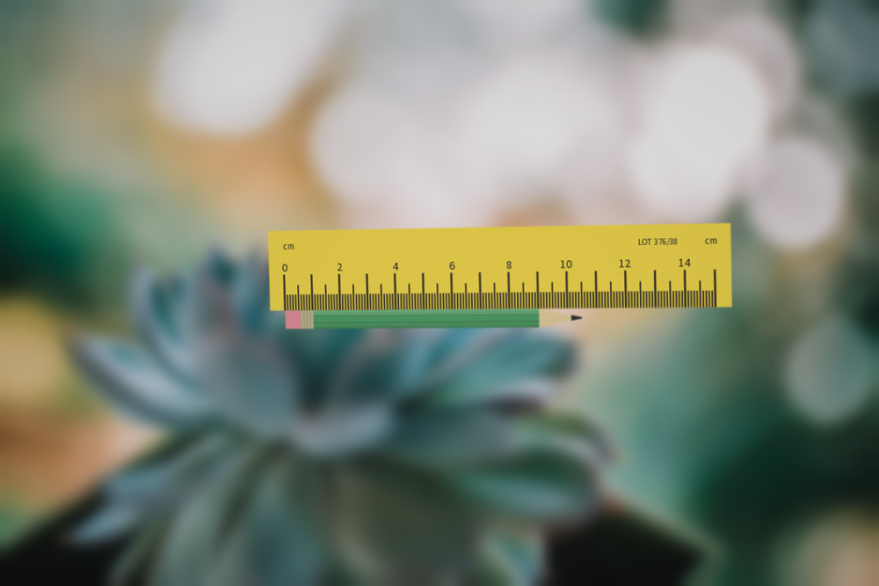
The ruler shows 10.5cm
